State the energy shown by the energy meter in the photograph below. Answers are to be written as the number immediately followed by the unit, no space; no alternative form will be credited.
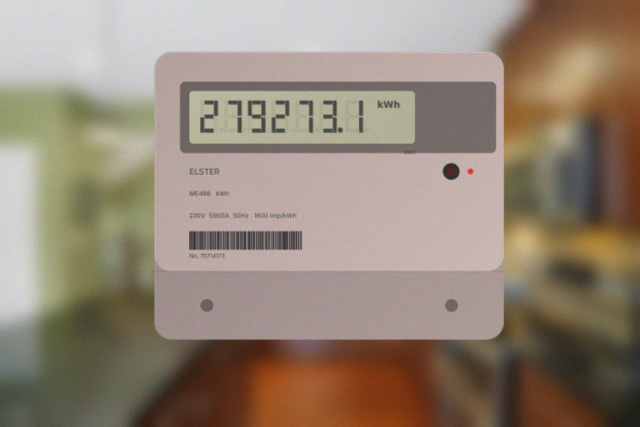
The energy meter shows 279273.1kWh
